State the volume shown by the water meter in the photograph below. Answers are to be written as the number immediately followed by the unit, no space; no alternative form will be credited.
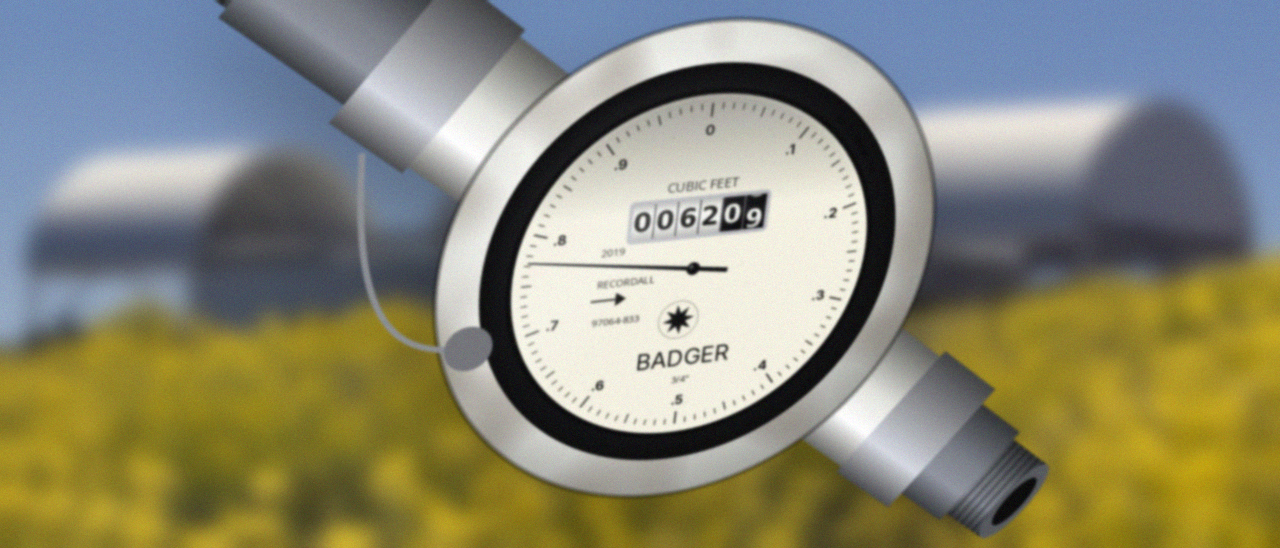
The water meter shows 6208.77ft³
